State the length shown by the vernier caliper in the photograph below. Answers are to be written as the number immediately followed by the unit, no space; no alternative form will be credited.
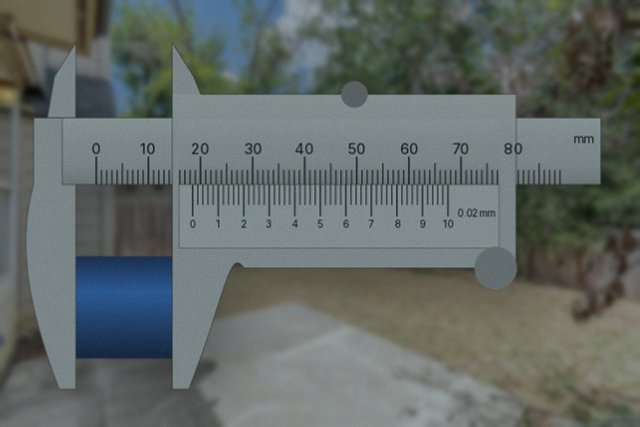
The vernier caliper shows 18.5mm
